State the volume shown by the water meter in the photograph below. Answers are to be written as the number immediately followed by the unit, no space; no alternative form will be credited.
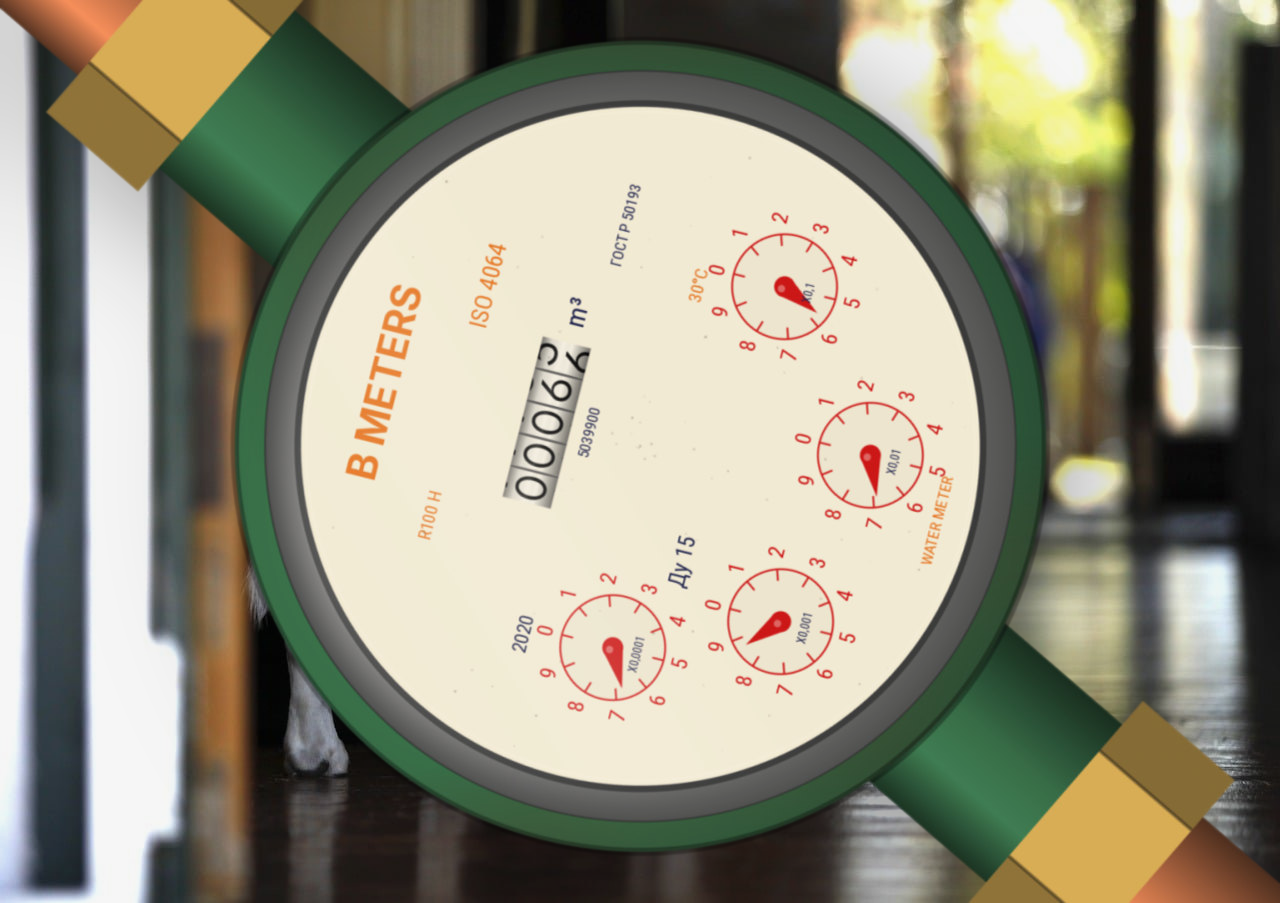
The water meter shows 65.5686m³
